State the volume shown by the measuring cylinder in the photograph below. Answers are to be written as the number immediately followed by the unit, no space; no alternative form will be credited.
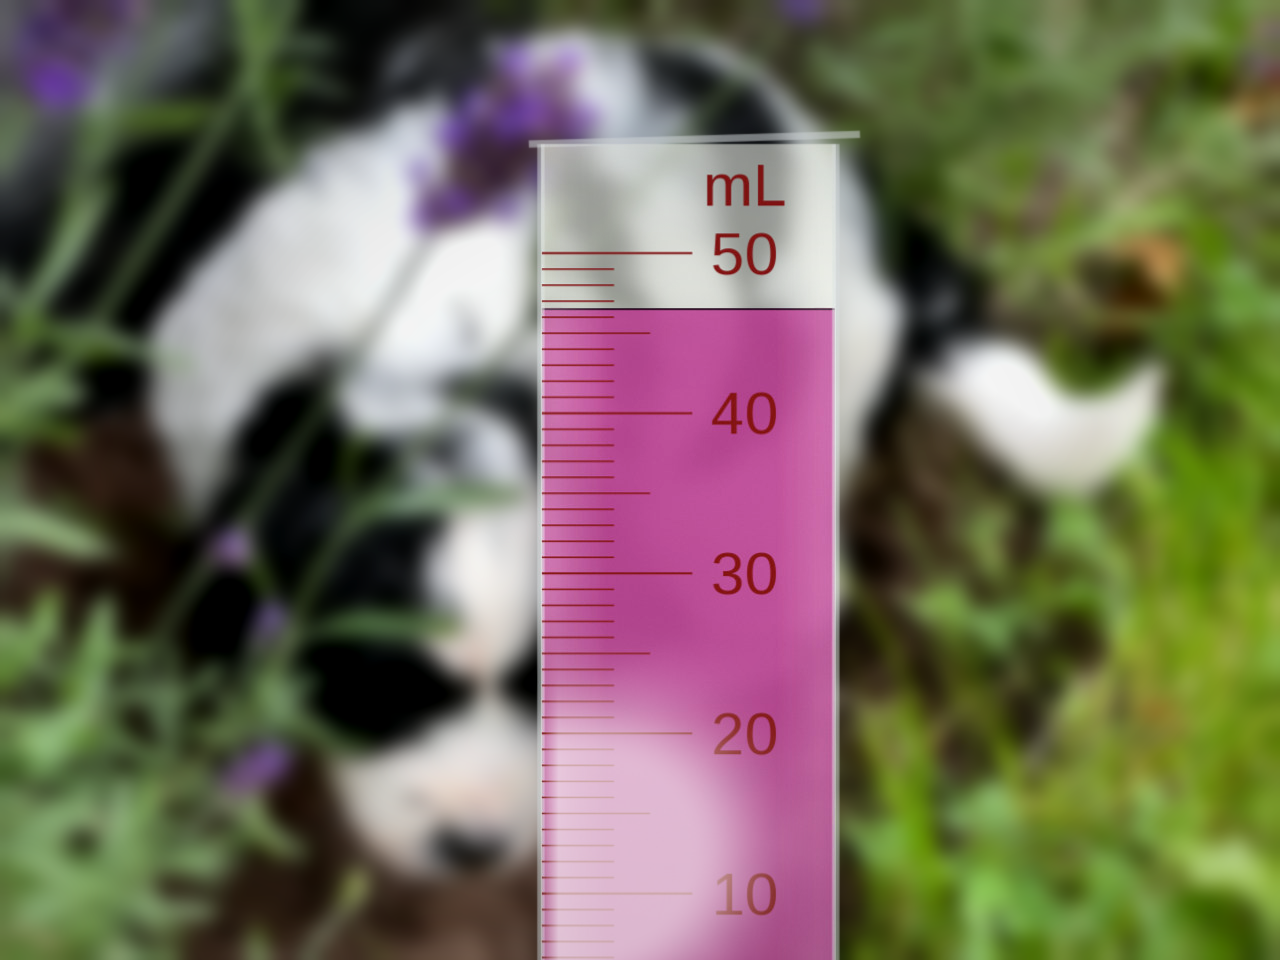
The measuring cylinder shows 46.5mL
